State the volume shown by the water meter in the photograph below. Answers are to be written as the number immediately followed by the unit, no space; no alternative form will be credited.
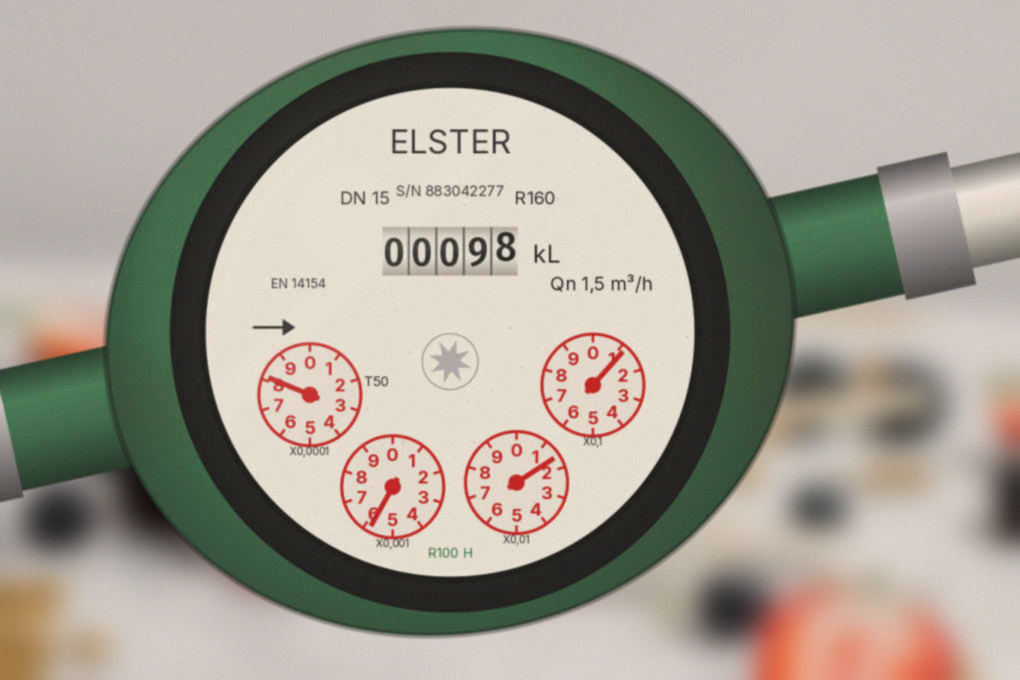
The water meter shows 98.1158kL
